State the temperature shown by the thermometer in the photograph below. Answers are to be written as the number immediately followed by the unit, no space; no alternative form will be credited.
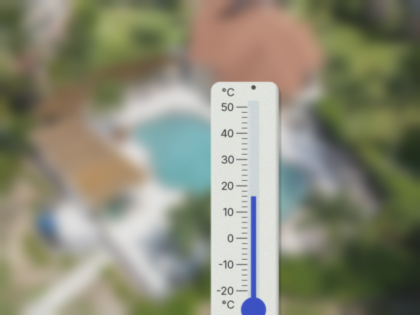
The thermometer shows 16°C
